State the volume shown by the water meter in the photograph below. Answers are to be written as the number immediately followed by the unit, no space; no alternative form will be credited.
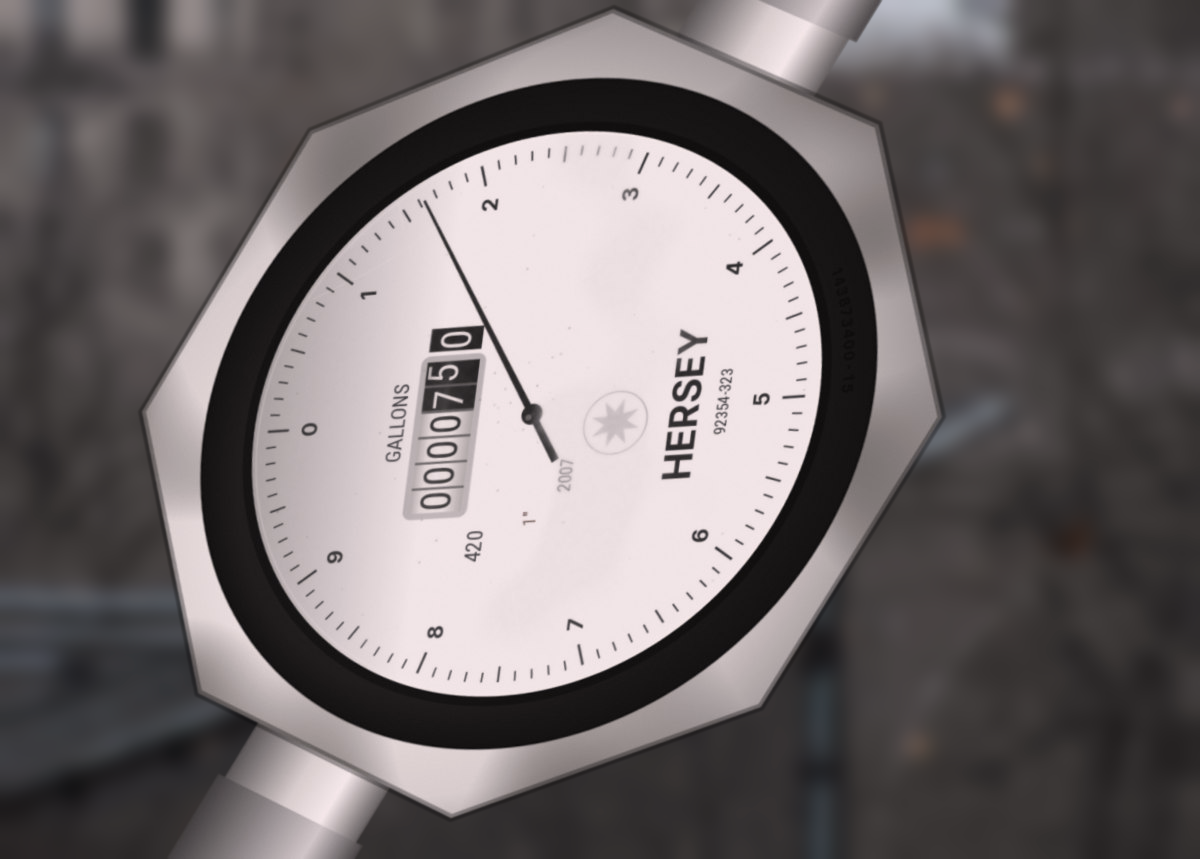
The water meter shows 751.6gal
